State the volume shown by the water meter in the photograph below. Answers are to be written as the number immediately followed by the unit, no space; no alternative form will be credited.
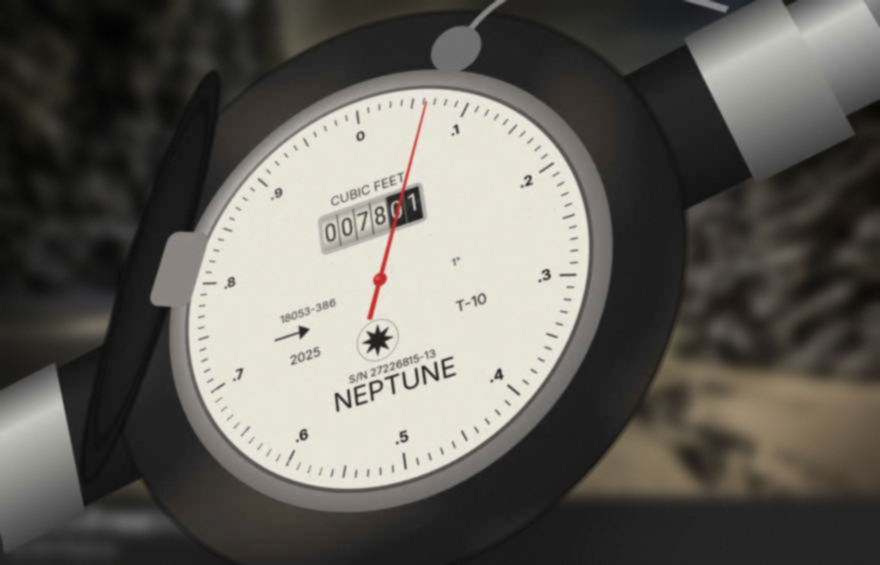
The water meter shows 7801.06ft³
